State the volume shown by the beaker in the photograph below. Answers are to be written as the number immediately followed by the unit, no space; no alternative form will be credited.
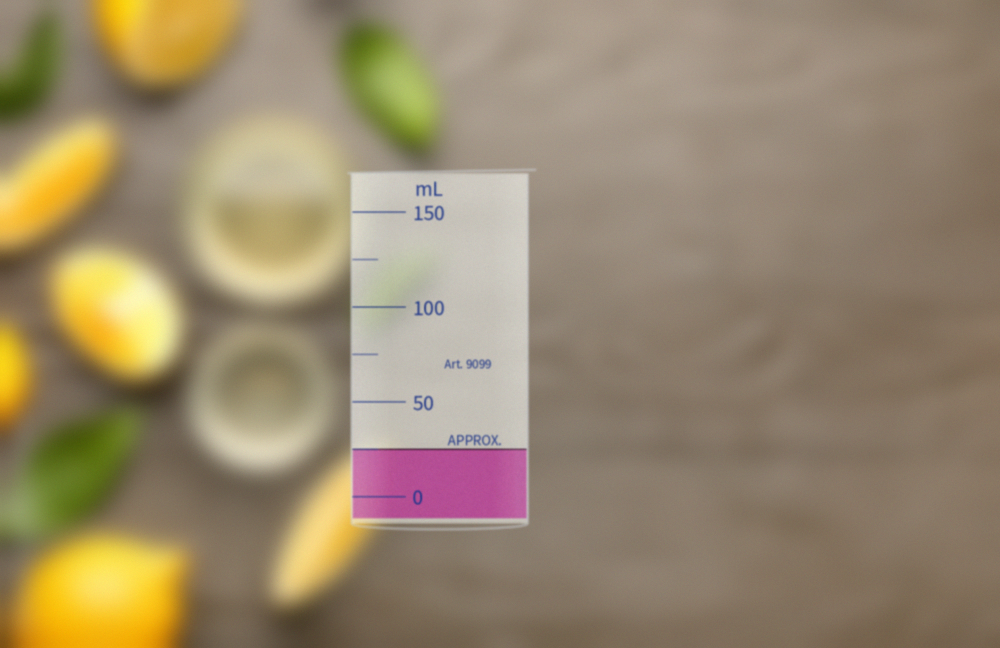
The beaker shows 25mL
